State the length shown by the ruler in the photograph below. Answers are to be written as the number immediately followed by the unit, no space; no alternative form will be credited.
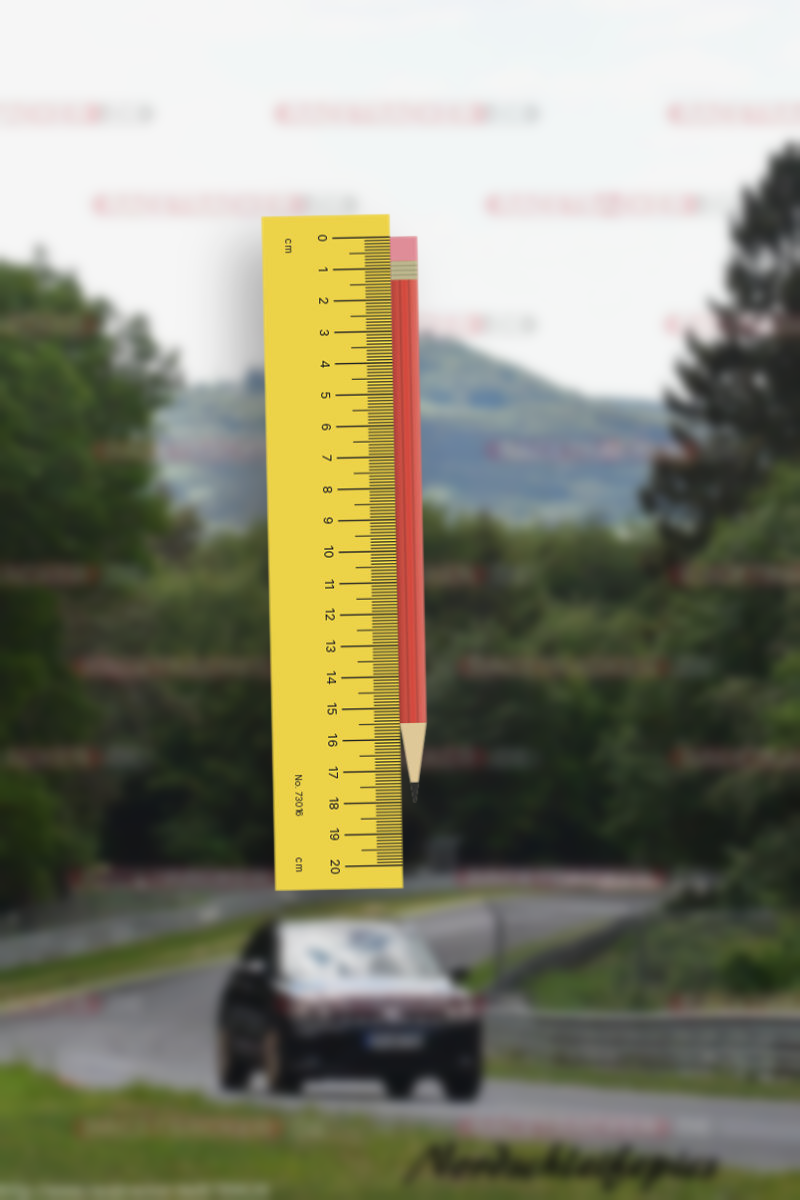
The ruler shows 18cm
